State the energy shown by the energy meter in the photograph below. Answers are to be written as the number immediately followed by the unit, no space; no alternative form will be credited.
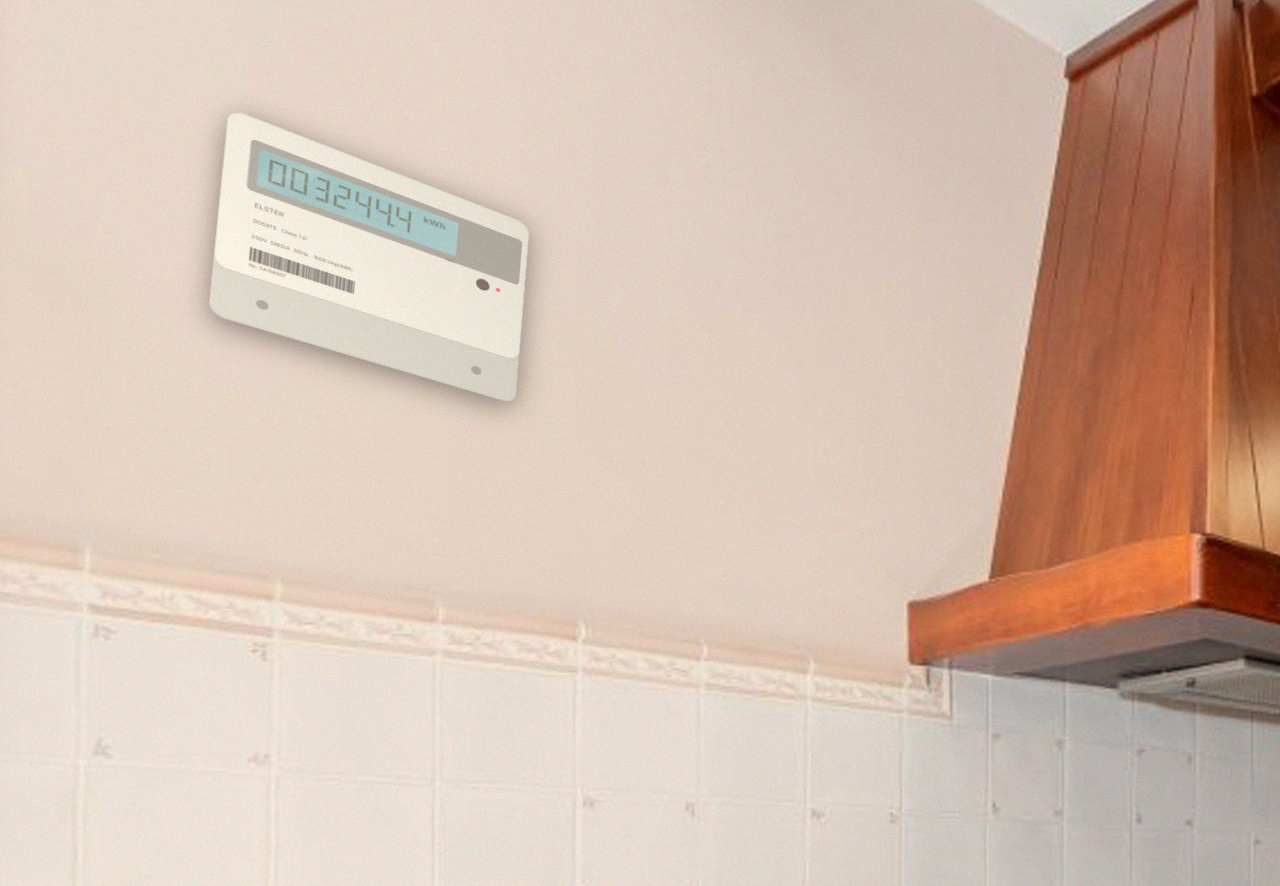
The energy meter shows 3244.4kWh
